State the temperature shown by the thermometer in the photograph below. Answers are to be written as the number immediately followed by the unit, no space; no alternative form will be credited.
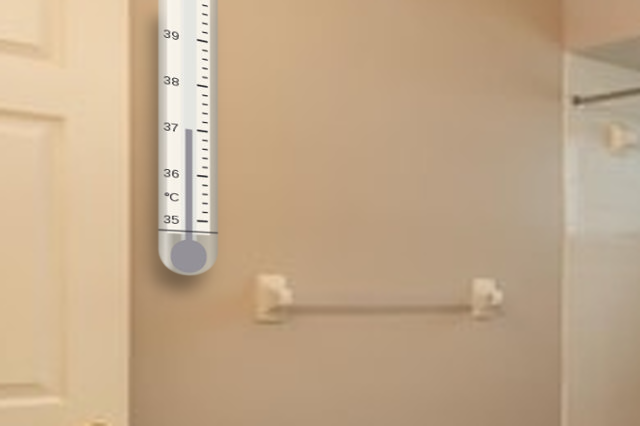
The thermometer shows 37°C
